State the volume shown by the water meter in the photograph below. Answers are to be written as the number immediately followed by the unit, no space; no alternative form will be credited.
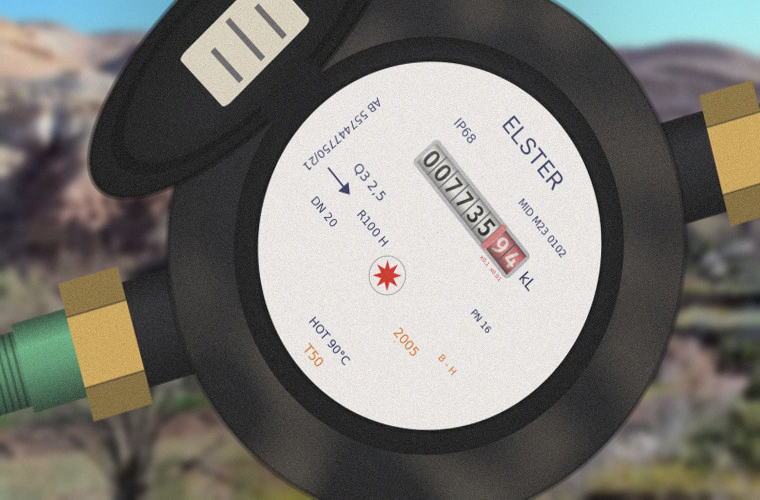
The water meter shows 7735.94kL
